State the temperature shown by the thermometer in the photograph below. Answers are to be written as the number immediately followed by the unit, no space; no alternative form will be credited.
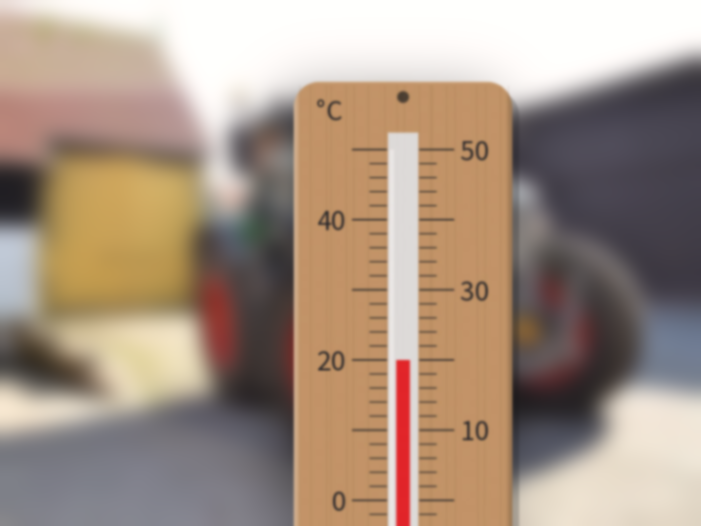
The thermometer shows 20°C
